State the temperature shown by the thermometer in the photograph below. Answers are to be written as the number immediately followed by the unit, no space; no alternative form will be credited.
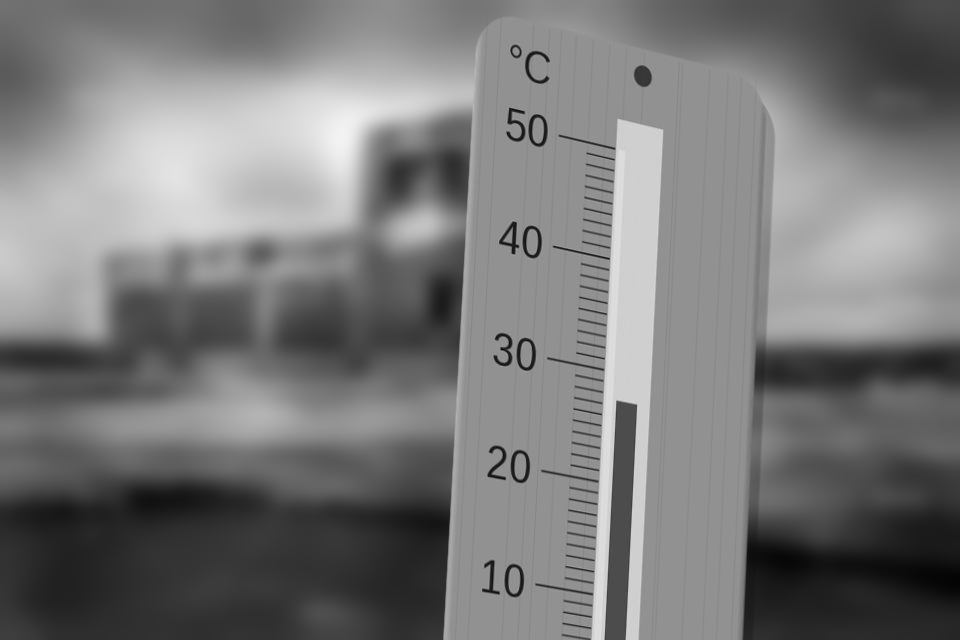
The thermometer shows 27.5°C
